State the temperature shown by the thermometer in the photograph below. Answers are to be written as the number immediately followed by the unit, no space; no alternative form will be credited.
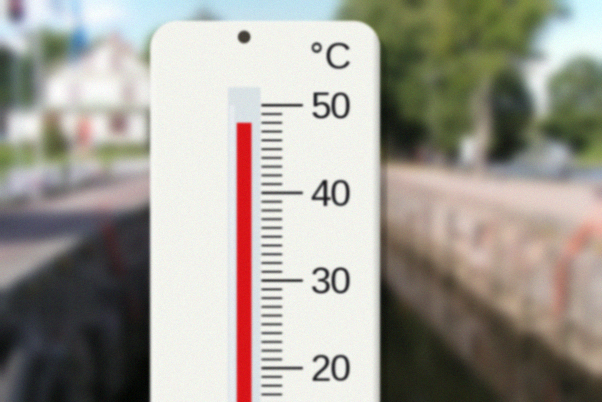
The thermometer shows 48°C
